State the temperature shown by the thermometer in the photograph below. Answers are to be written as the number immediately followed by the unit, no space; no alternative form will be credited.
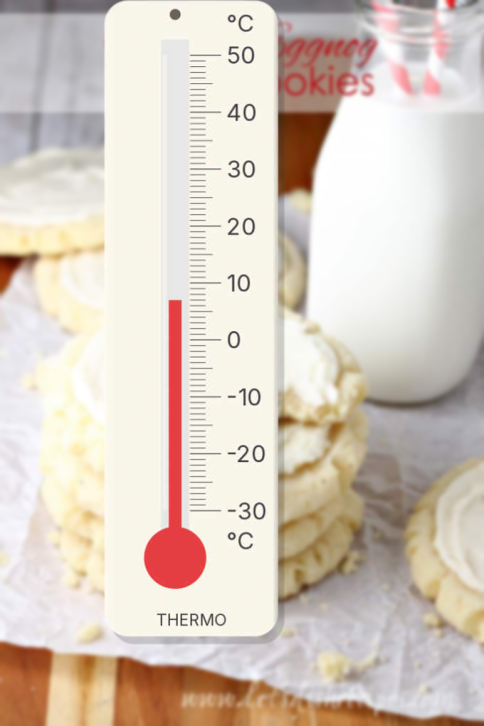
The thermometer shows 7°C
